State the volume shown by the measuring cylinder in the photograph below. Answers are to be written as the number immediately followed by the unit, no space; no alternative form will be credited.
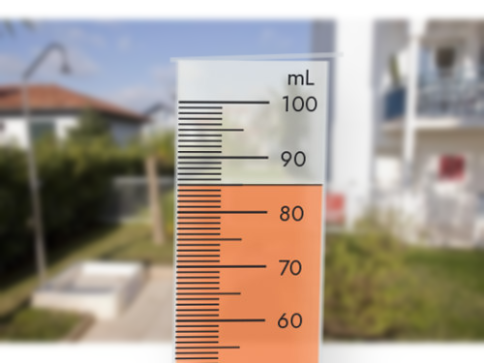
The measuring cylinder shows 85mL
